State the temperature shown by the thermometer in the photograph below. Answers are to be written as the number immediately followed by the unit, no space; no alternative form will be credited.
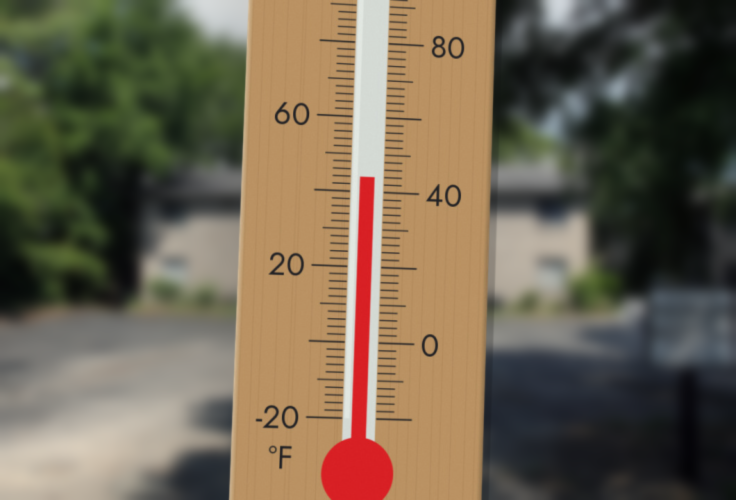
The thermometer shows 44°F
